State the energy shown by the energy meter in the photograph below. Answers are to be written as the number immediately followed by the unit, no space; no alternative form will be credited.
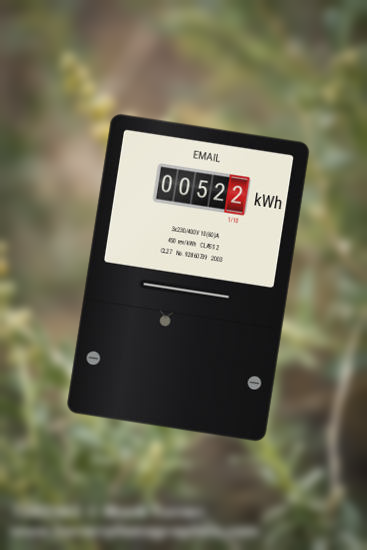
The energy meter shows 52.2kWh
